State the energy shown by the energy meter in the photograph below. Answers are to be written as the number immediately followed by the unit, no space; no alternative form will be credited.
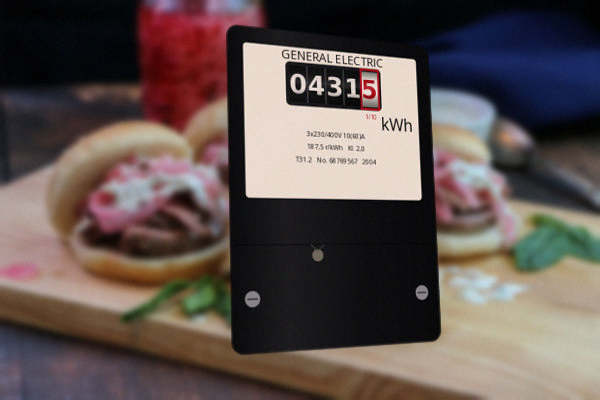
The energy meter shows 431.5kWh
